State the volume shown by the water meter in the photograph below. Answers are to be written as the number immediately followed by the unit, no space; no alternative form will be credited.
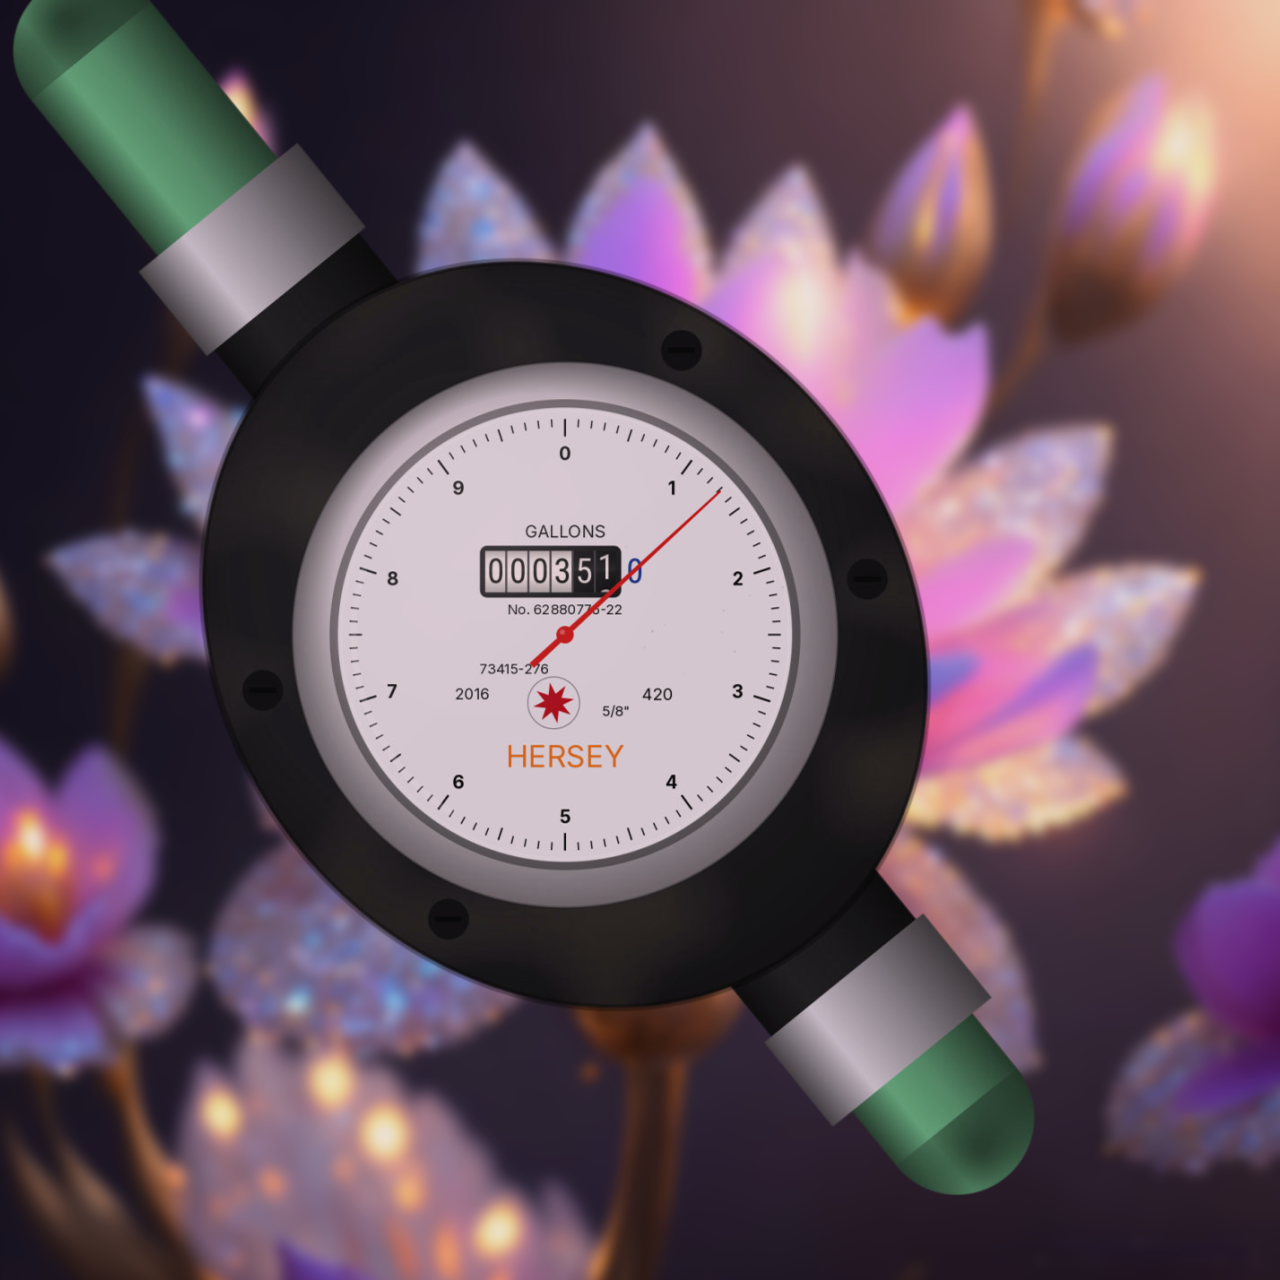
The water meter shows 3511.3gal
